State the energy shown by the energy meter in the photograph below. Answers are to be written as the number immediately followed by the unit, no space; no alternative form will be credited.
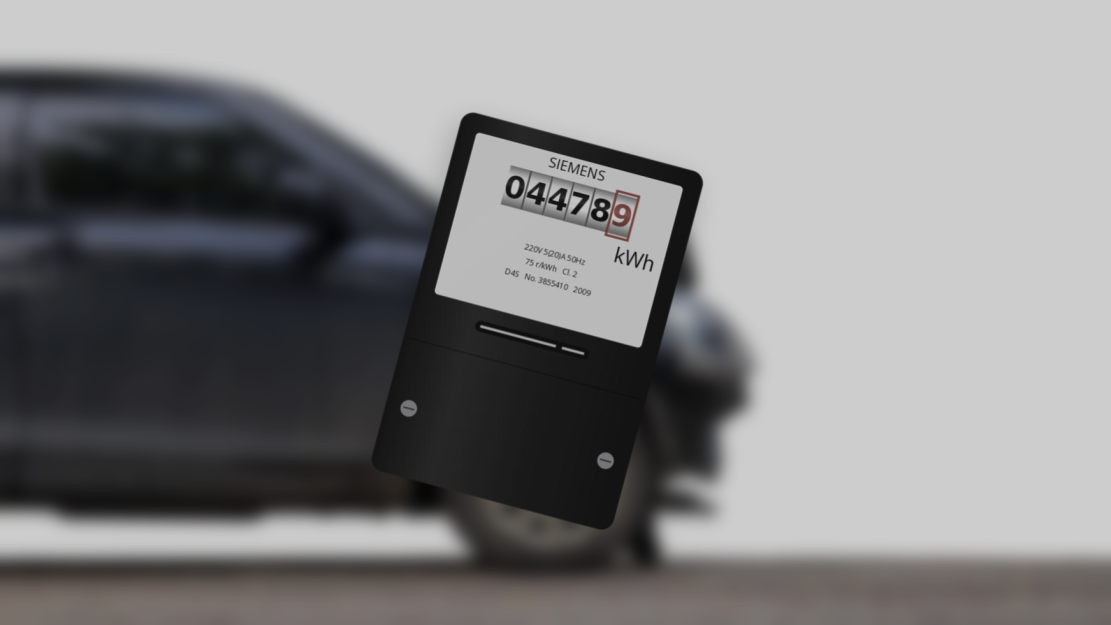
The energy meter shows 4478.9kWh
